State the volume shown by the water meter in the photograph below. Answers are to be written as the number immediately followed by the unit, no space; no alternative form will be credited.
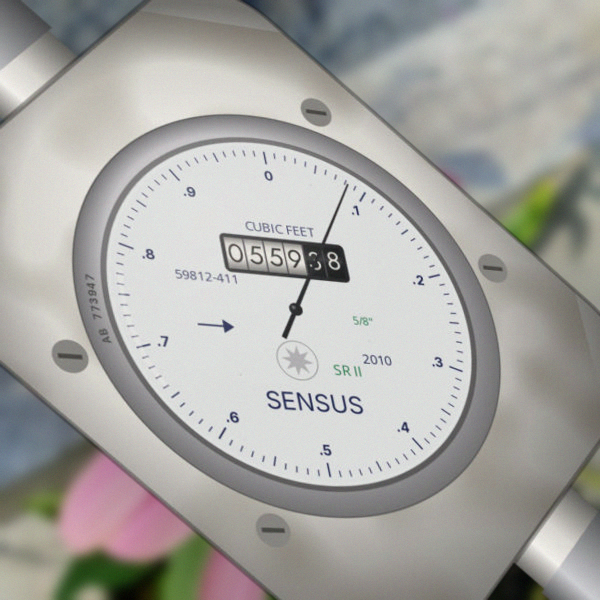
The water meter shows 55938.08ft³
